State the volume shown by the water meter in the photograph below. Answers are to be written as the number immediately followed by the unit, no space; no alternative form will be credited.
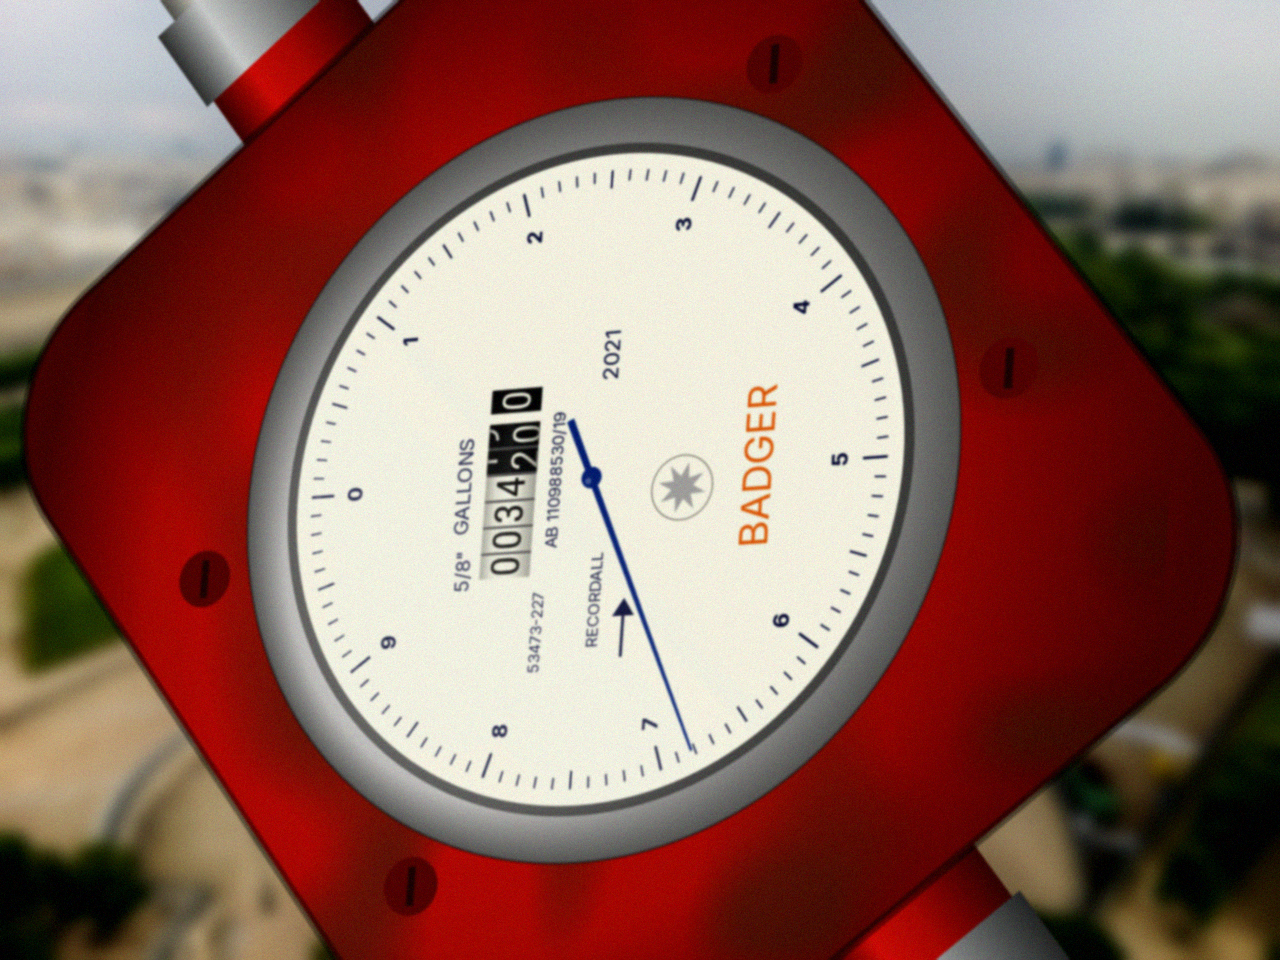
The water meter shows 34196.8gal
